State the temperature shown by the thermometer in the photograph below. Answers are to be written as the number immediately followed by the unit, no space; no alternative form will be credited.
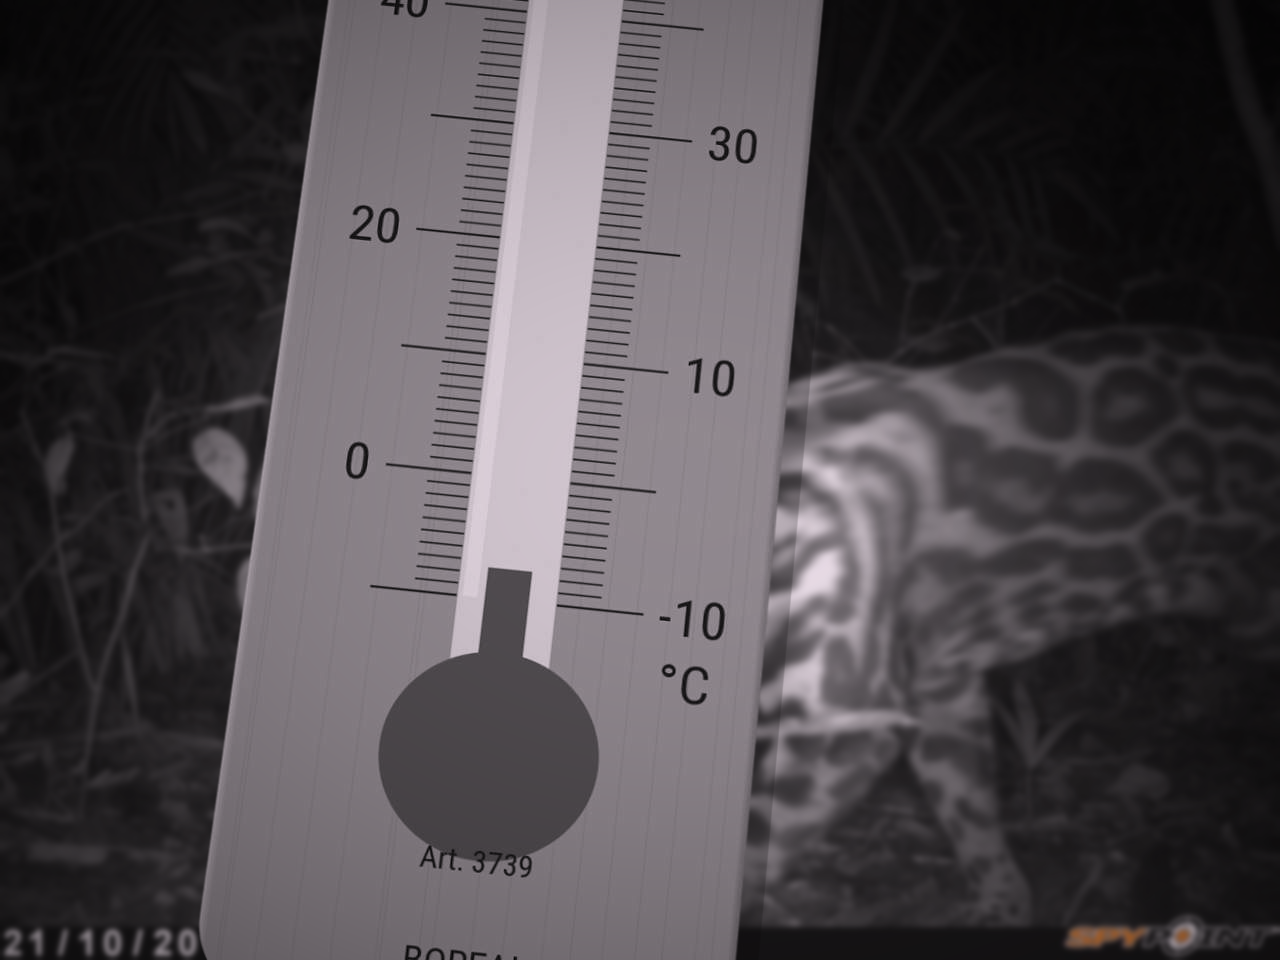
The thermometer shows -7.5°C
